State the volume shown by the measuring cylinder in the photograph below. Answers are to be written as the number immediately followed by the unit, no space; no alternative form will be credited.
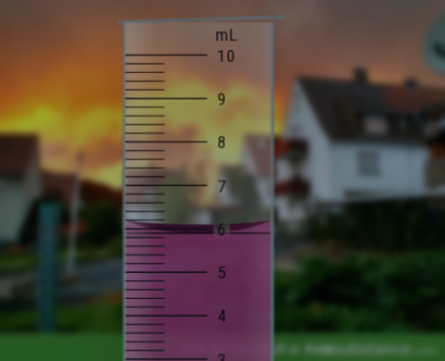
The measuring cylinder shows 5.9mL
